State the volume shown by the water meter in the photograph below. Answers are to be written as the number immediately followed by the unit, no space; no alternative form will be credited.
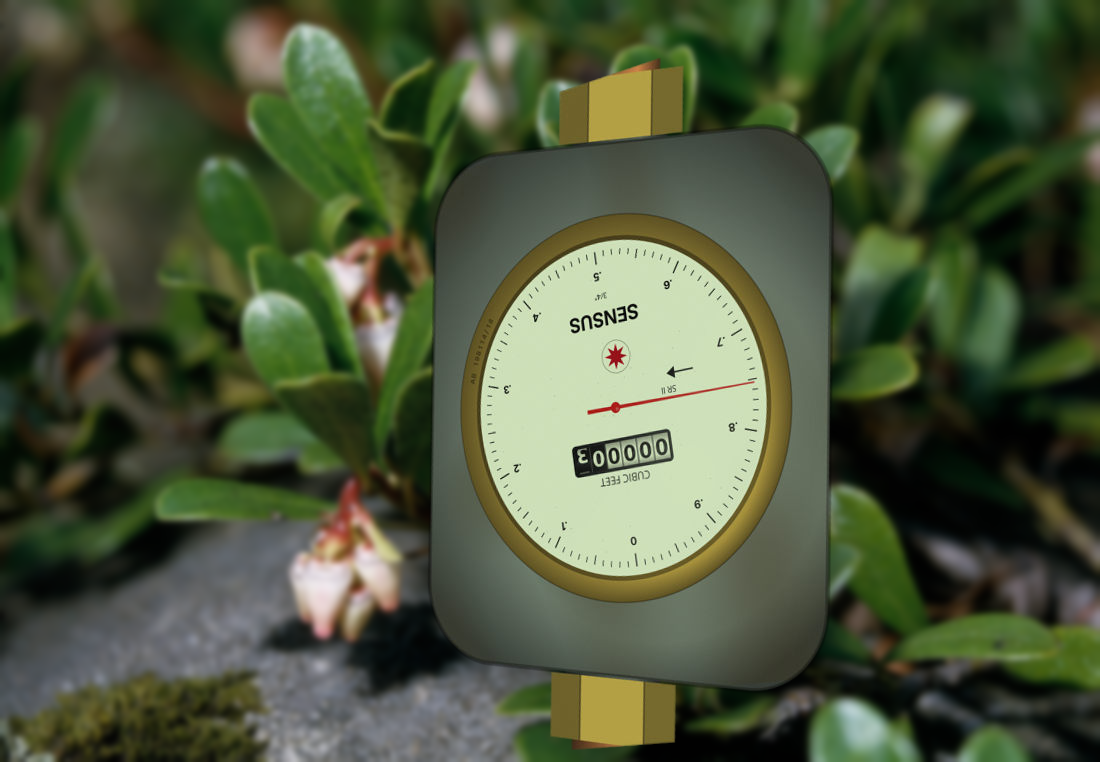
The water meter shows 2.75ft³
